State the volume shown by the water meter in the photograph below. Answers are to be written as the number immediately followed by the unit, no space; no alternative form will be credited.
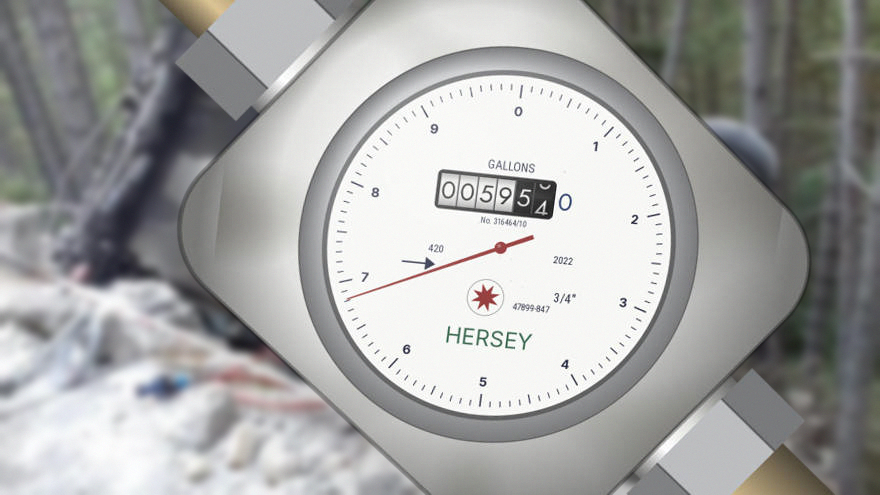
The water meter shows 59536.8gal
